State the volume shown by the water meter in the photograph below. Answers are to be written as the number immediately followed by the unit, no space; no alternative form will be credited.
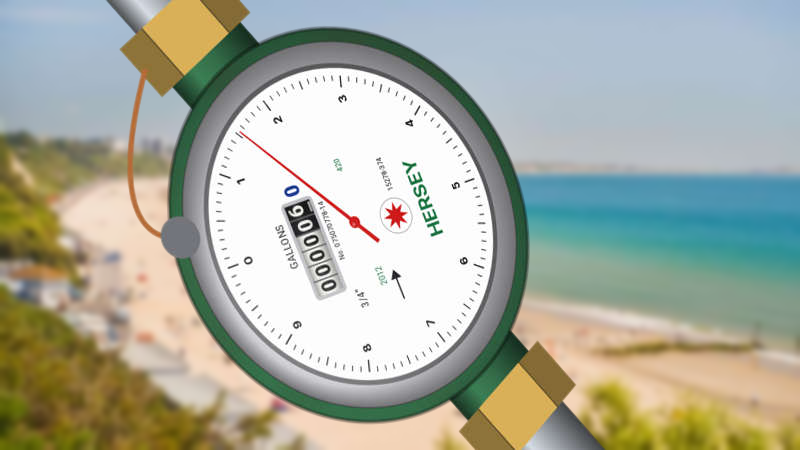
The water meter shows 61.5gal
